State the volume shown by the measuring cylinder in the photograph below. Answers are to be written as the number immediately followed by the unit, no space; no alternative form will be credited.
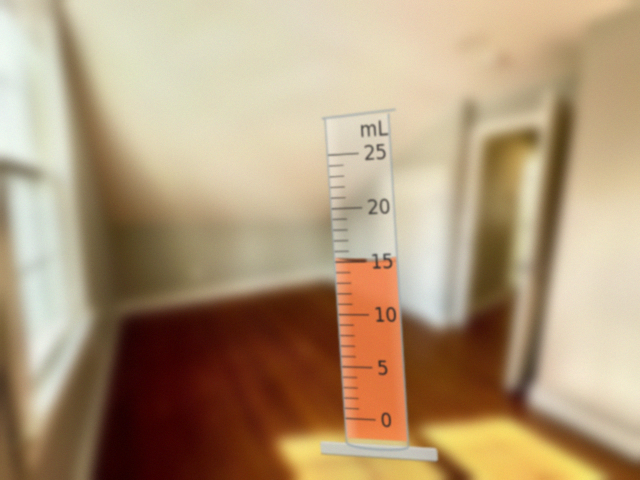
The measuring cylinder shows 15mL
